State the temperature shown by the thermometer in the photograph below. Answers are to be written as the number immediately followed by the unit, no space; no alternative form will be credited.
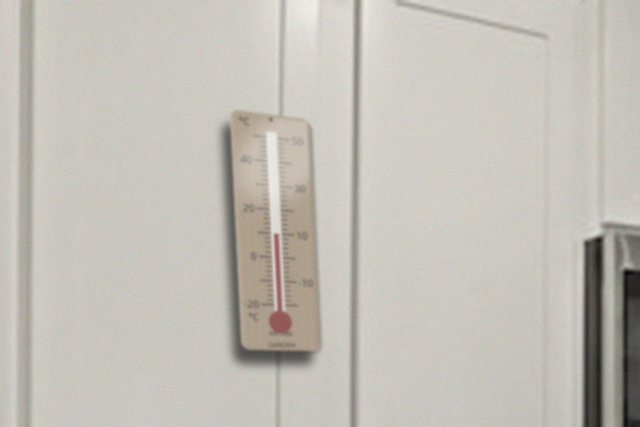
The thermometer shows 10°C
